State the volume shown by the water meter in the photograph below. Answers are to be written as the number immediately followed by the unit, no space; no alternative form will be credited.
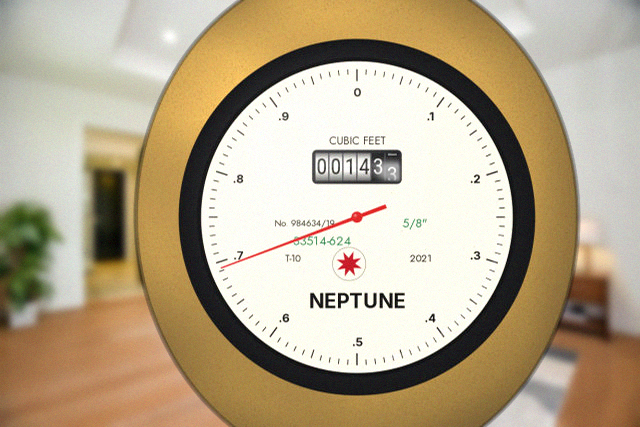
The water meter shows 1432.69ft³
